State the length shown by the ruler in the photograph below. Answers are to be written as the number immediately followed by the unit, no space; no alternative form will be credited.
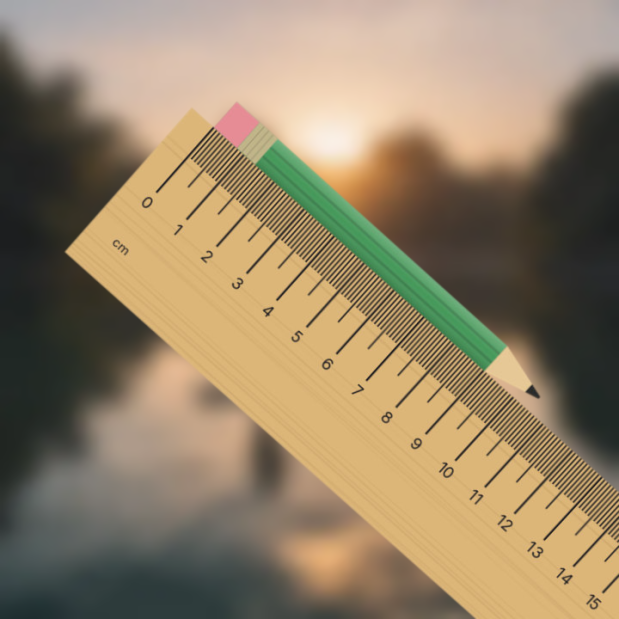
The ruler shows 10.5cm
